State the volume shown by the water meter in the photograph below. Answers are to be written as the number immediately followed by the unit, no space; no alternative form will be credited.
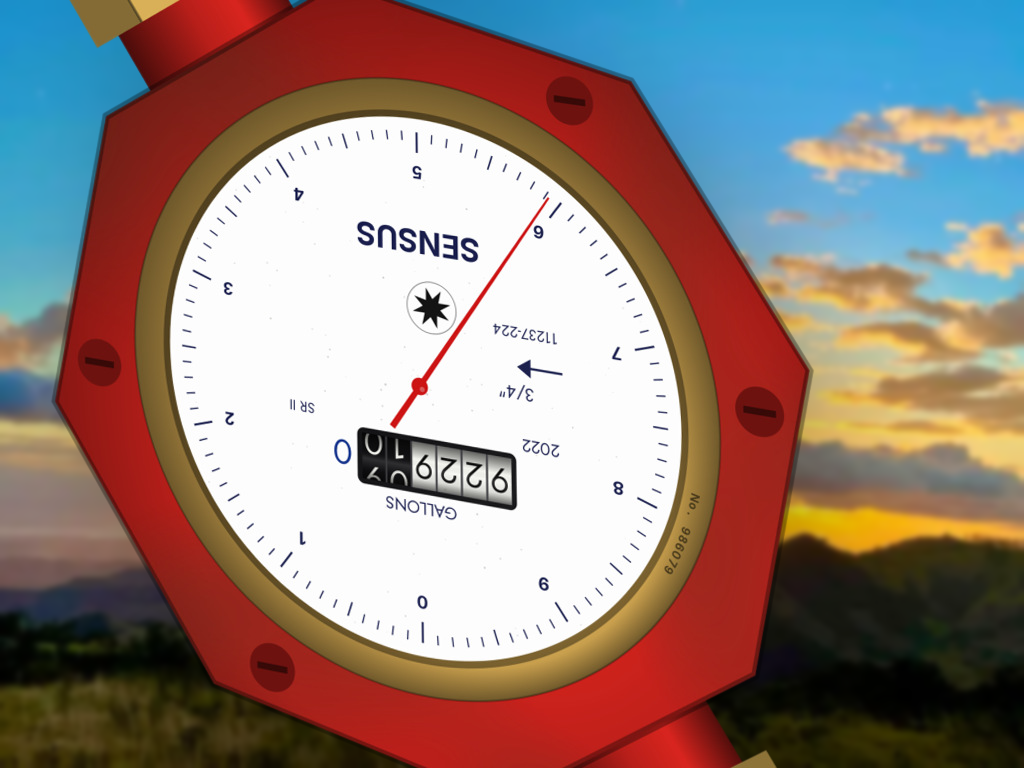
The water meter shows 9229095.9gal
